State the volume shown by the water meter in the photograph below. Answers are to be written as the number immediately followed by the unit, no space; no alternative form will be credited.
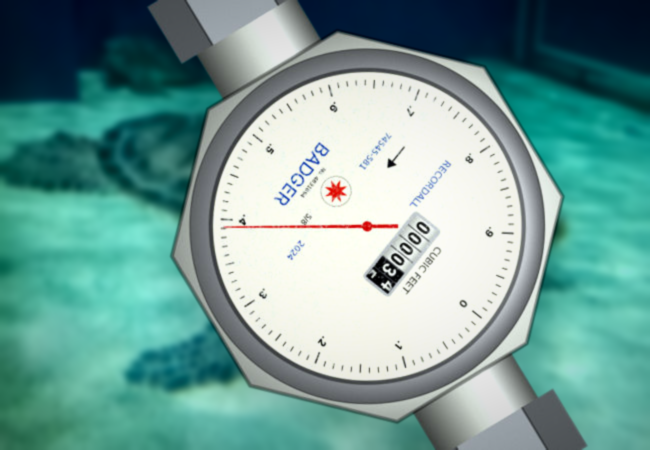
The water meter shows 34.39ft³
